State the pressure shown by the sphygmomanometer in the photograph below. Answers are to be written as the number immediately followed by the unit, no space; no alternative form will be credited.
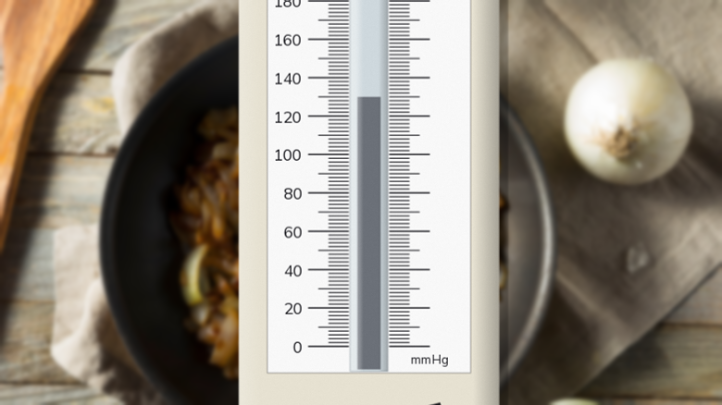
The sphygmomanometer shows 130mmHg
